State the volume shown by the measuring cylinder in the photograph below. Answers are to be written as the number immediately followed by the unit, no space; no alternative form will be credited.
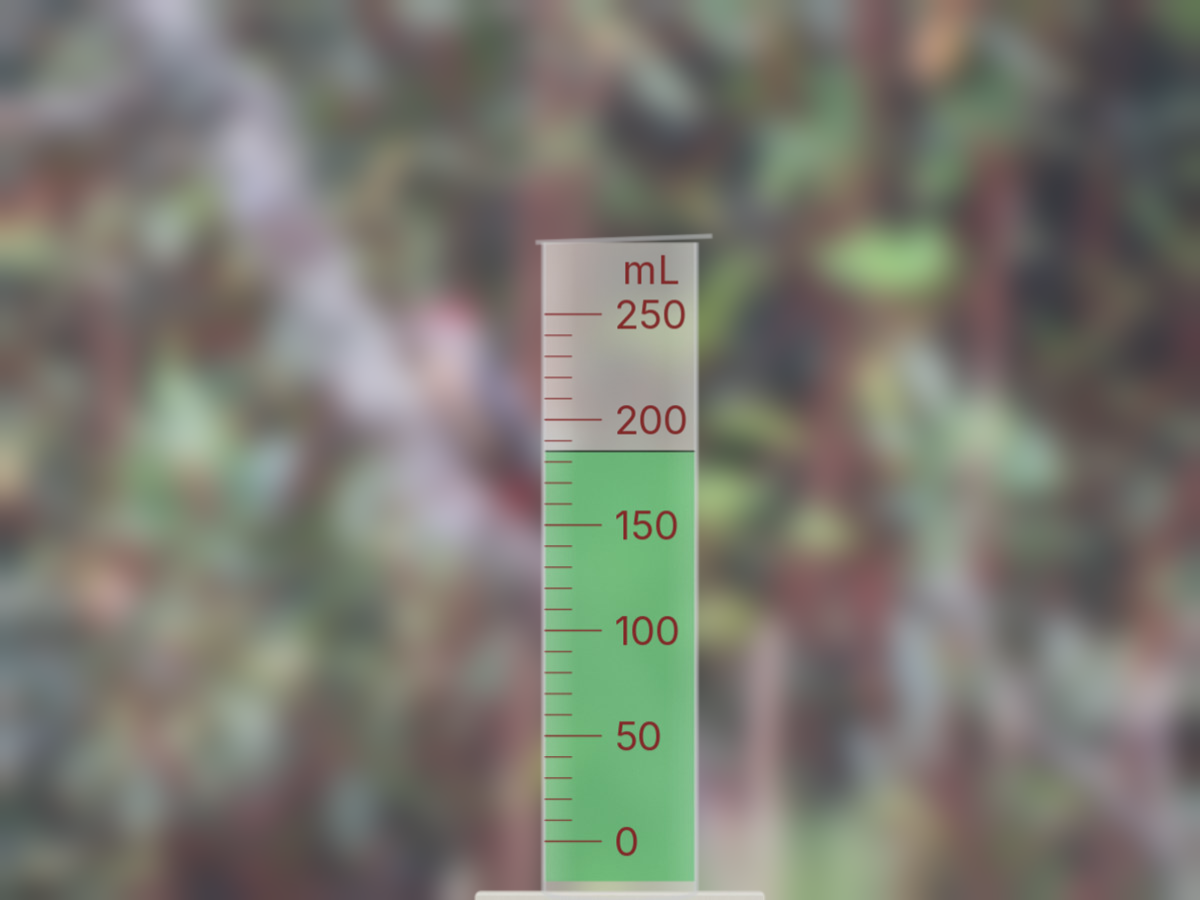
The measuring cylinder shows 185mL
